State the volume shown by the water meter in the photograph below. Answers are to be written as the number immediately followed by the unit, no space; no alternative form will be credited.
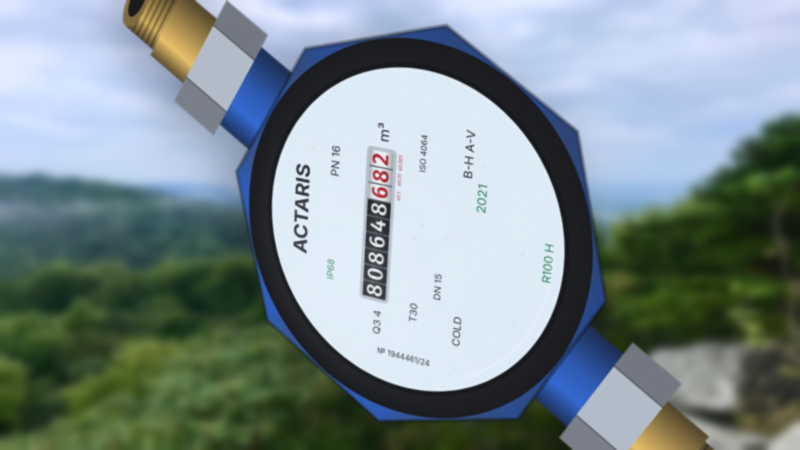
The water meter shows 808648.682m³
